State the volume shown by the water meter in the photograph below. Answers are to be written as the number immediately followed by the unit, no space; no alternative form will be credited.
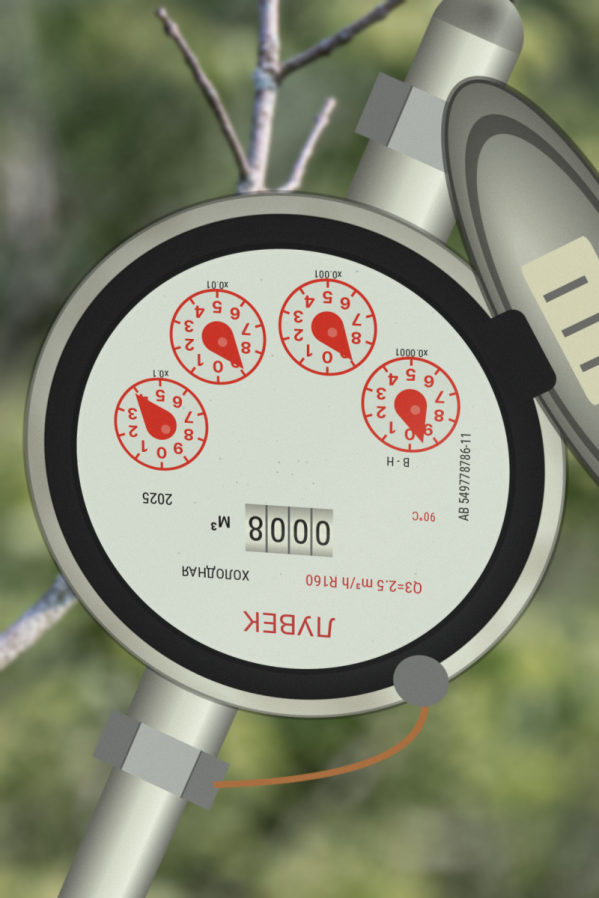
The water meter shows 8.3889m³
